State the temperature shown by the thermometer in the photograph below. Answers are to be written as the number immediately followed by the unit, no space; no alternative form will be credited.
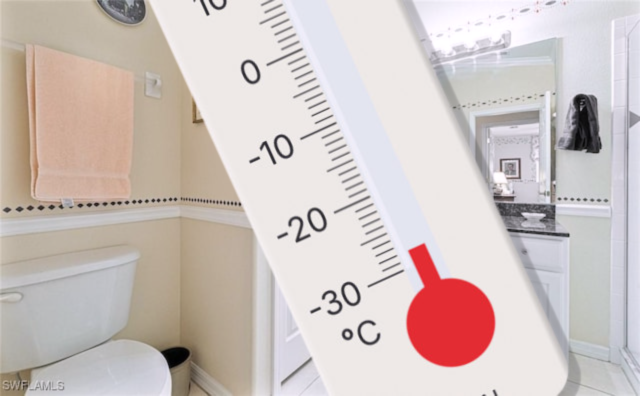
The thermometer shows -28°C
